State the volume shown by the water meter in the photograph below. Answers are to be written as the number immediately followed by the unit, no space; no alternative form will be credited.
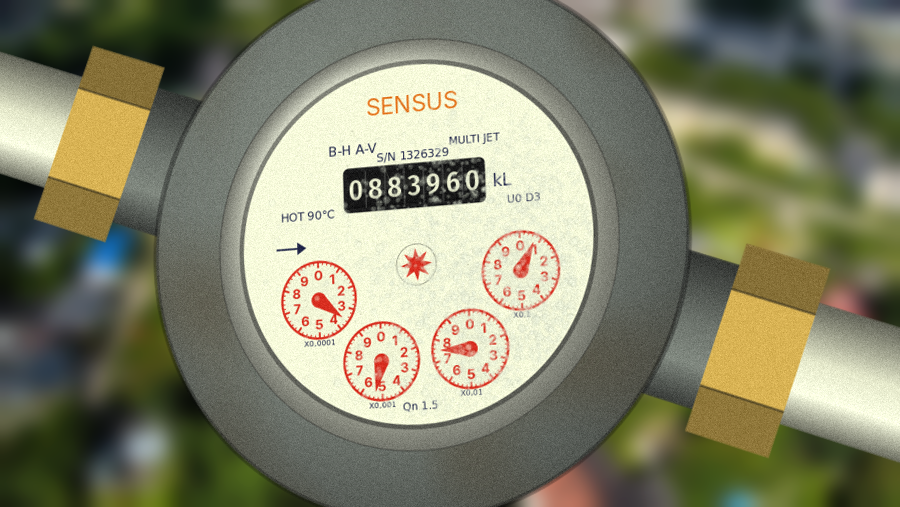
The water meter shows 883960.0753kL
